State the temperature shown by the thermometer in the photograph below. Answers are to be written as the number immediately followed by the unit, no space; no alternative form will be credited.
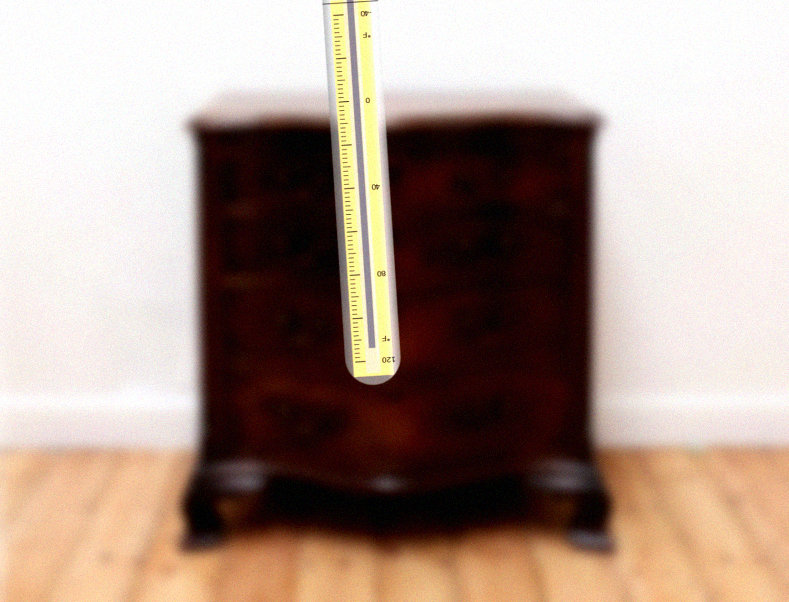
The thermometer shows 114°F
